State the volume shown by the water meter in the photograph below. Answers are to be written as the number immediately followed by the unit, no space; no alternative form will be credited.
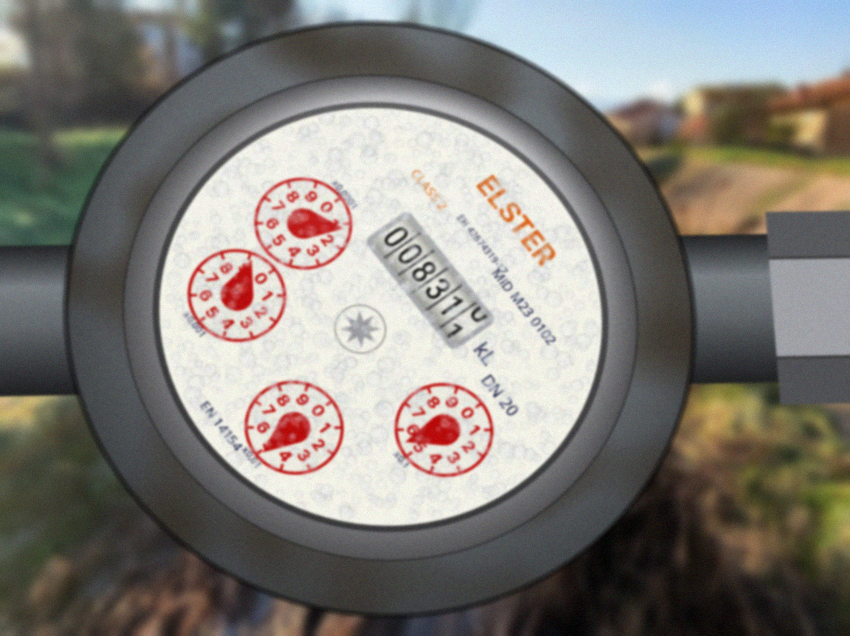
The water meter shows 8310.5491kL
